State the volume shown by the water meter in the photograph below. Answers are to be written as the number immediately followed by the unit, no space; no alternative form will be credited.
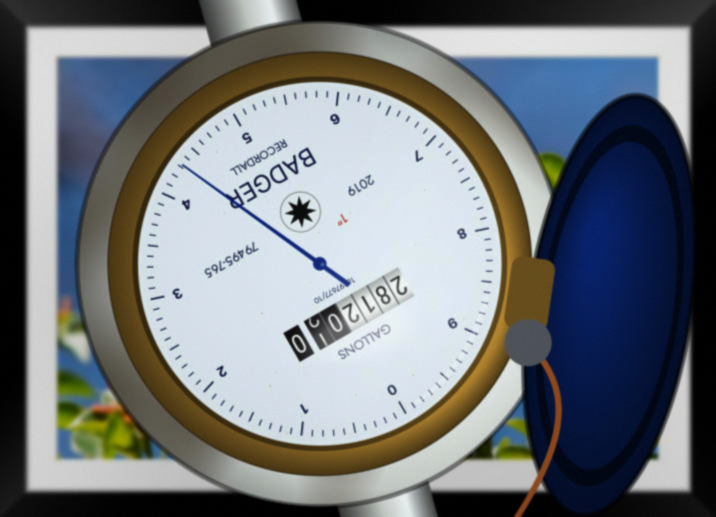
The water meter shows 2812014.3gal
